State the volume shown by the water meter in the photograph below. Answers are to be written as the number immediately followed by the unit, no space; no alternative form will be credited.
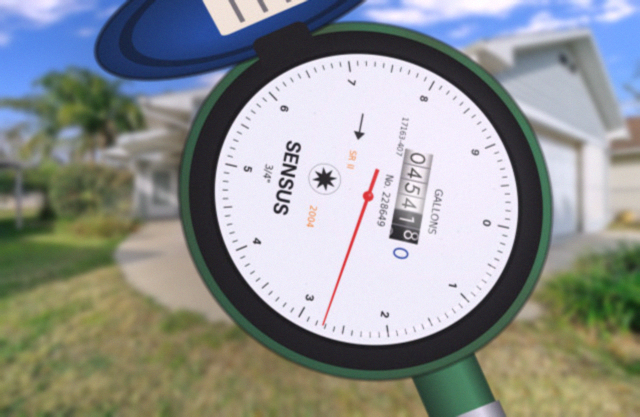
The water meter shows 454182.7gal
